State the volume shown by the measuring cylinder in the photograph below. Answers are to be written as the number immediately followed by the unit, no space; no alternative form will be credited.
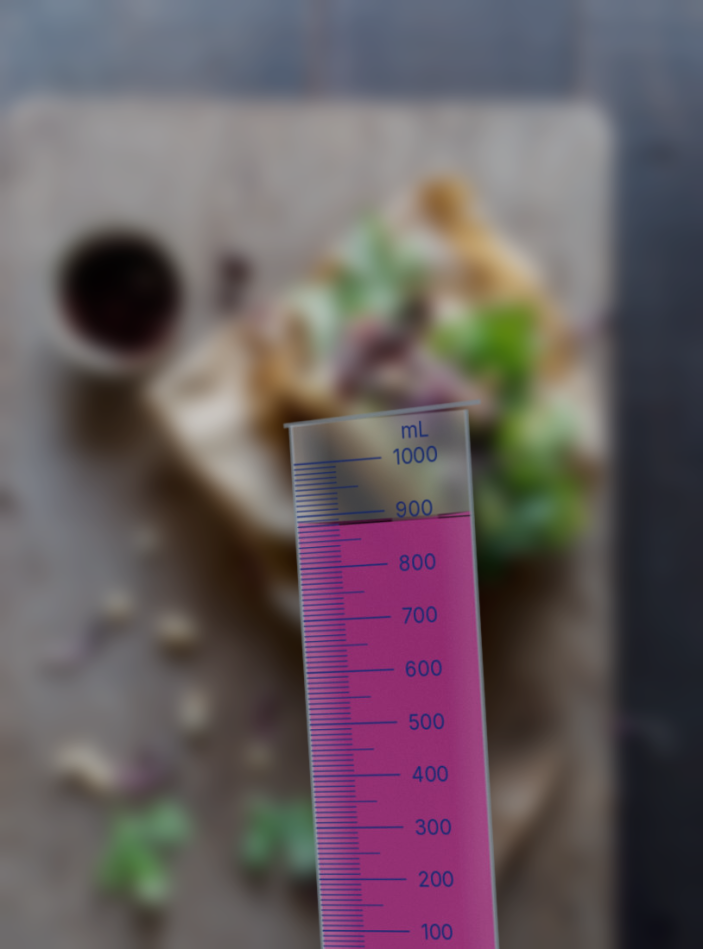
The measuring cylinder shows 880mL
